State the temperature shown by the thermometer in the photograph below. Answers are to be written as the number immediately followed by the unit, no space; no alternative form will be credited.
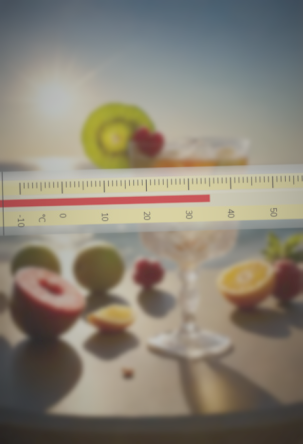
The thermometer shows 35°C
